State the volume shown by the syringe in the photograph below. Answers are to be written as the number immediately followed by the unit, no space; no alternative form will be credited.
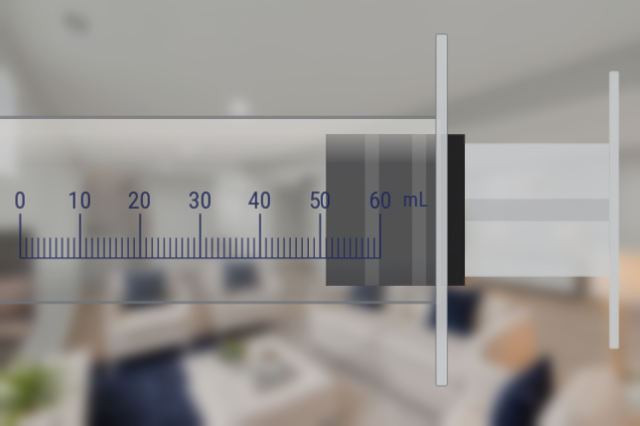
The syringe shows 51mL
